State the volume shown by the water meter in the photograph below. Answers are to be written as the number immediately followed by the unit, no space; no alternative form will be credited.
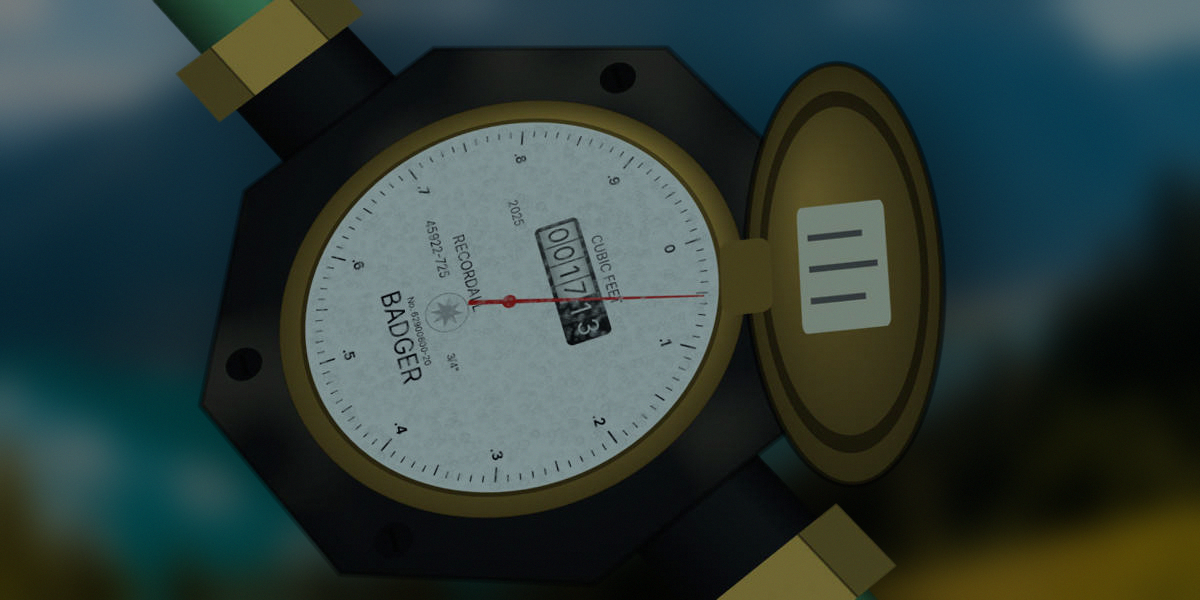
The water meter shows 1713.05ft³
